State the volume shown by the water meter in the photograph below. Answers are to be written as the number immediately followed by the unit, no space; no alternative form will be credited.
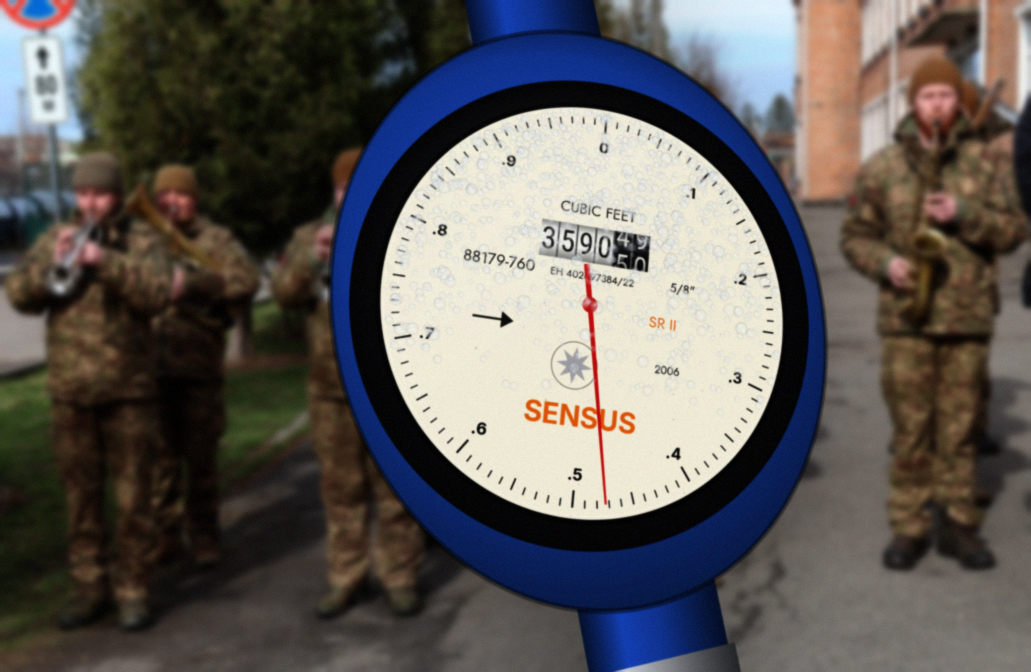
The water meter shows 359049.47ft³
